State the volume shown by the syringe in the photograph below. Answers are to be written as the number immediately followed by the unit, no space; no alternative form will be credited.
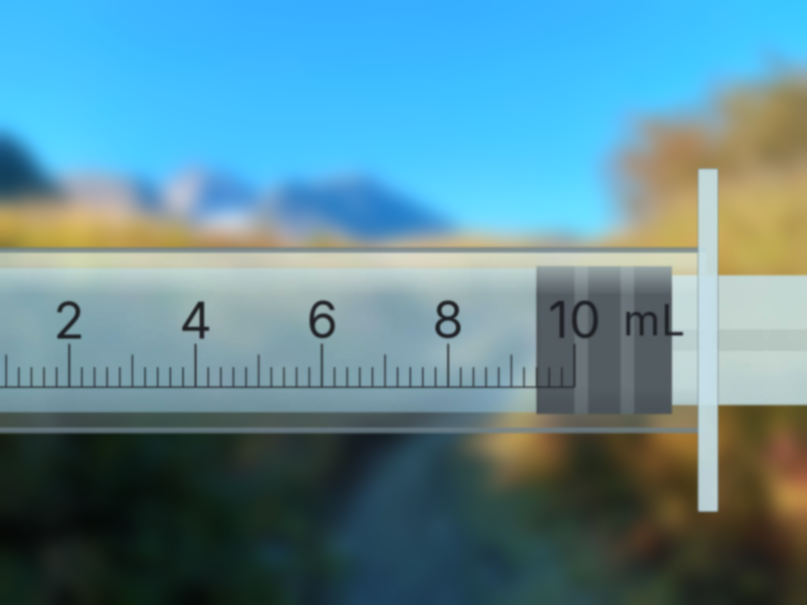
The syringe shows 9.4mL
